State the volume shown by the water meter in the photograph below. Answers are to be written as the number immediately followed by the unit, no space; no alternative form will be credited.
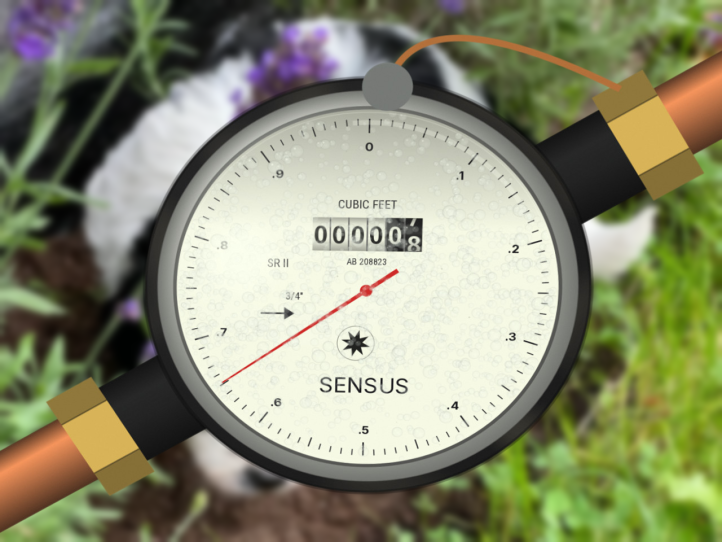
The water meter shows 7.65ft³
